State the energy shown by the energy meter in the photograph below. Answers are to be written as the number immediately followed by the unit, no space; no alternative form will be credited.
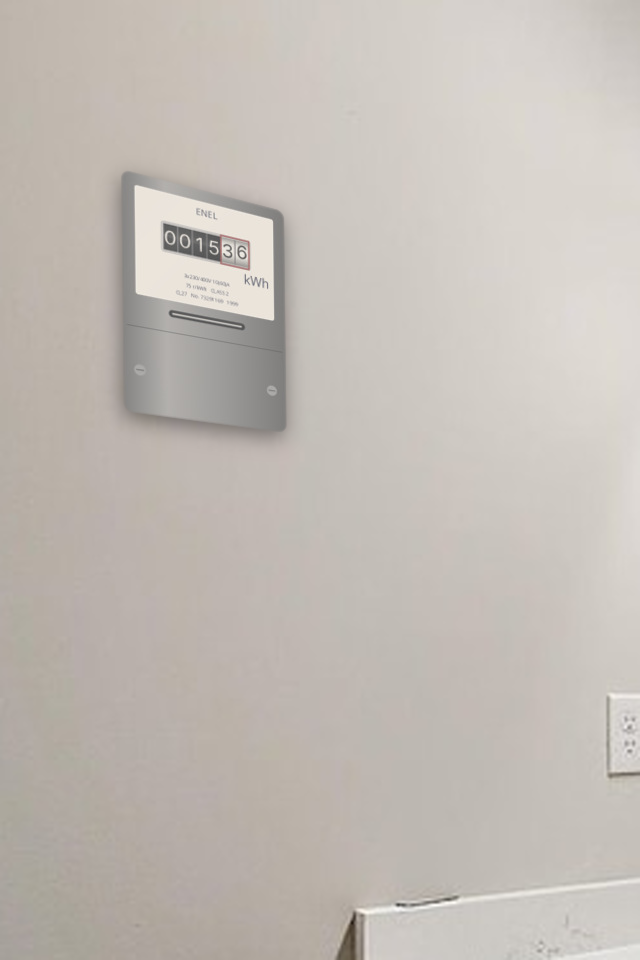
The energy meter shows 15.36kWh
